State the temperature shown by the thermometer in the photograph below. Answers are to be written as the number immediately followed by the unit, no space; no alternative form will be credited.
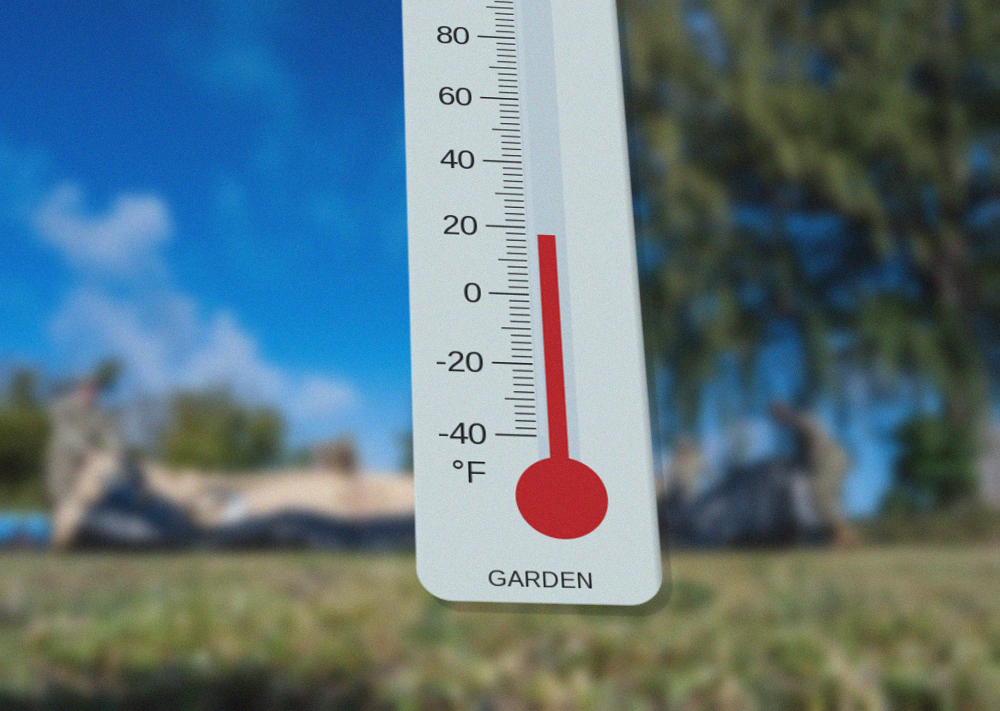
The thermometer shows 18°F
